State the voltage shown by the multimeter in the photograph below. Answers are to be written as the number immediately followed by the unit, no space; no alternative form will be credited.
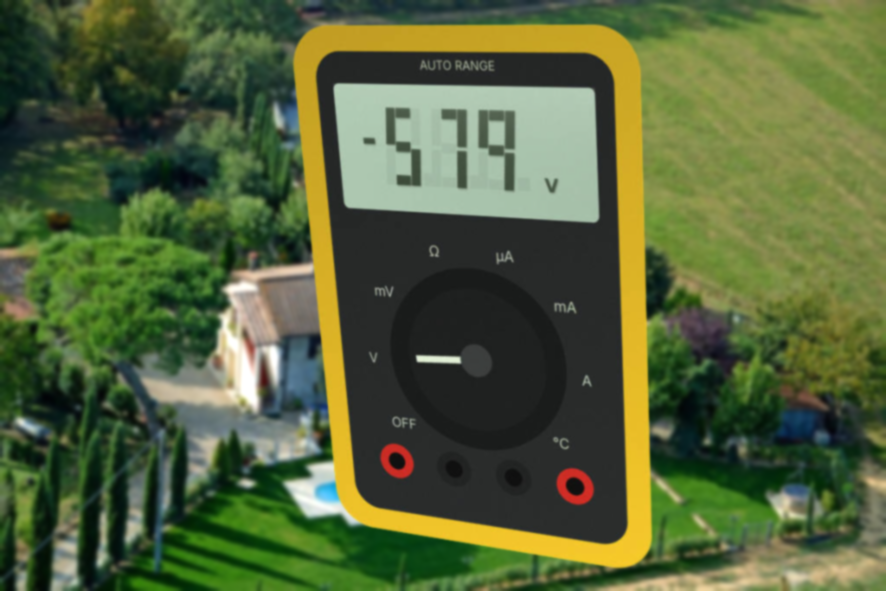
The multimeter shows -579V
